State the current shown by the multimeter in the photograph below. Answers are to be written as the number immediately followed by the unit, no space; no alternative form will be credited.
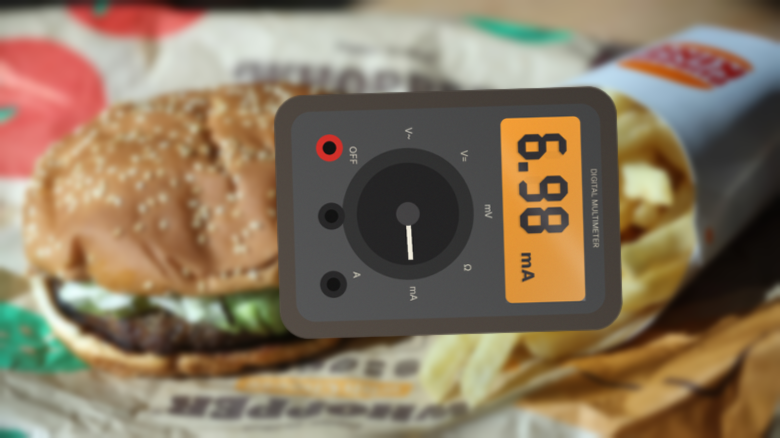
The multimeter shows 6.98mA
